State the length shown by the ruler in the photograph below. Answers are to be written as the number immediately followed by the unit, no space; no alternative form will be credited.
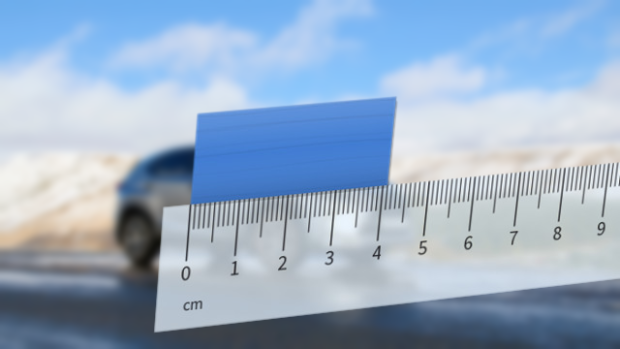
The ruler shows 4.1cm
